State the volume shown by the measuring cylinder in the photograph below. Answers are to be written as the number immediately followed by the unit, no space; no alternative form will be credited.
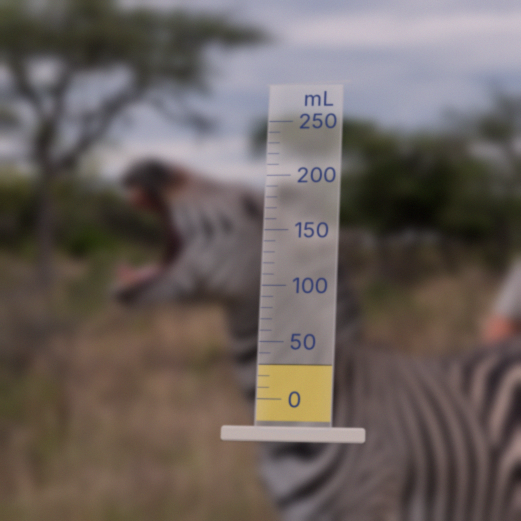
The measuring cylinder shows 30mL
